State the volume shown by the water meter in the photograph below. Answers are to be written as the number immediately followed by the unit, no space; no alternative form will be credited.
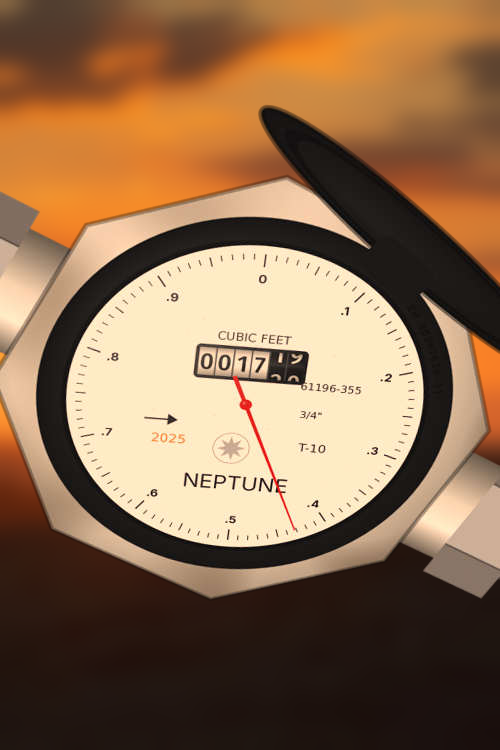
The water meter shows 1719.43ft³
